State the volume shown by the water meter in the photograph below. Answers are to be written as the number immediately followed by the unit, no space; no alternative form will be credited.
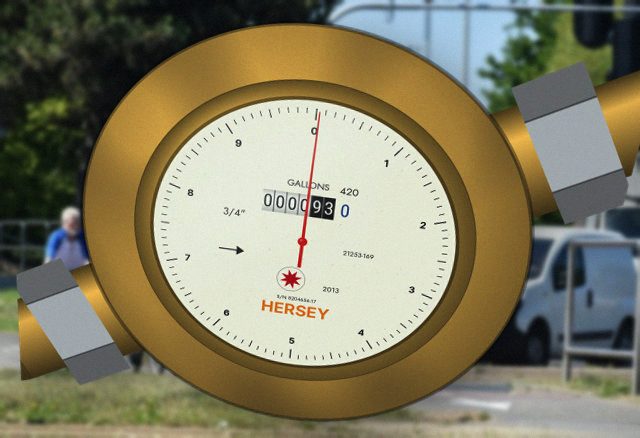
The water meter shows 930.0gal
